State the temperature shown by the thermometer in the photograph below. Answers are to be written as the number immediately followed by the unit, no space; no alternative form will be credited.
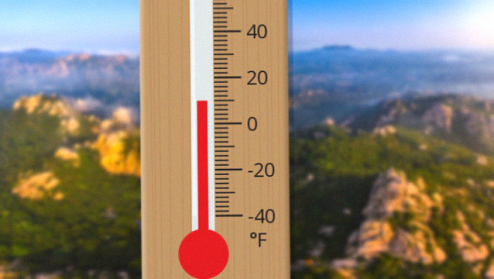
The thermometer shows 10°F
